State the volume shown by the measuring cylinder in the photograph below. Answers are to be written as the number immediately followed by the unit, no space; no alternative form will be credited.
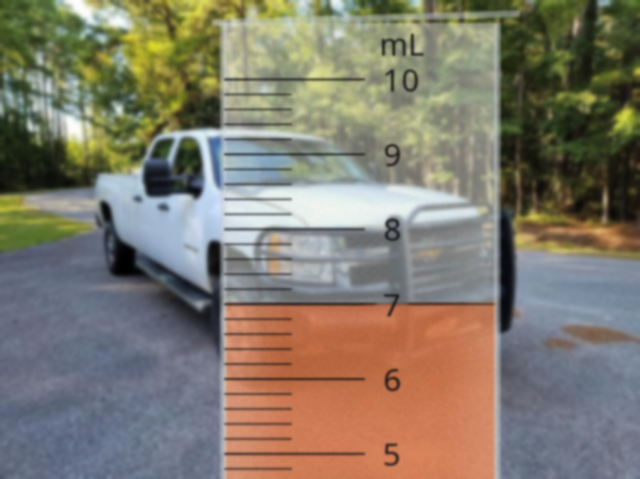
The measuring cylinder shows 7mL
